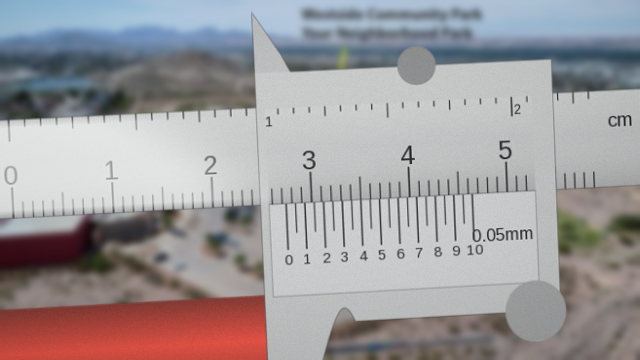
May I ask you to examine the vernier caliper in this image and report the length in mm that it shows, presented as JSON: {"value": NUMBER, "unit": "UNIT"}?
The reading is {"value": 27.4, "unit": "mm"}
